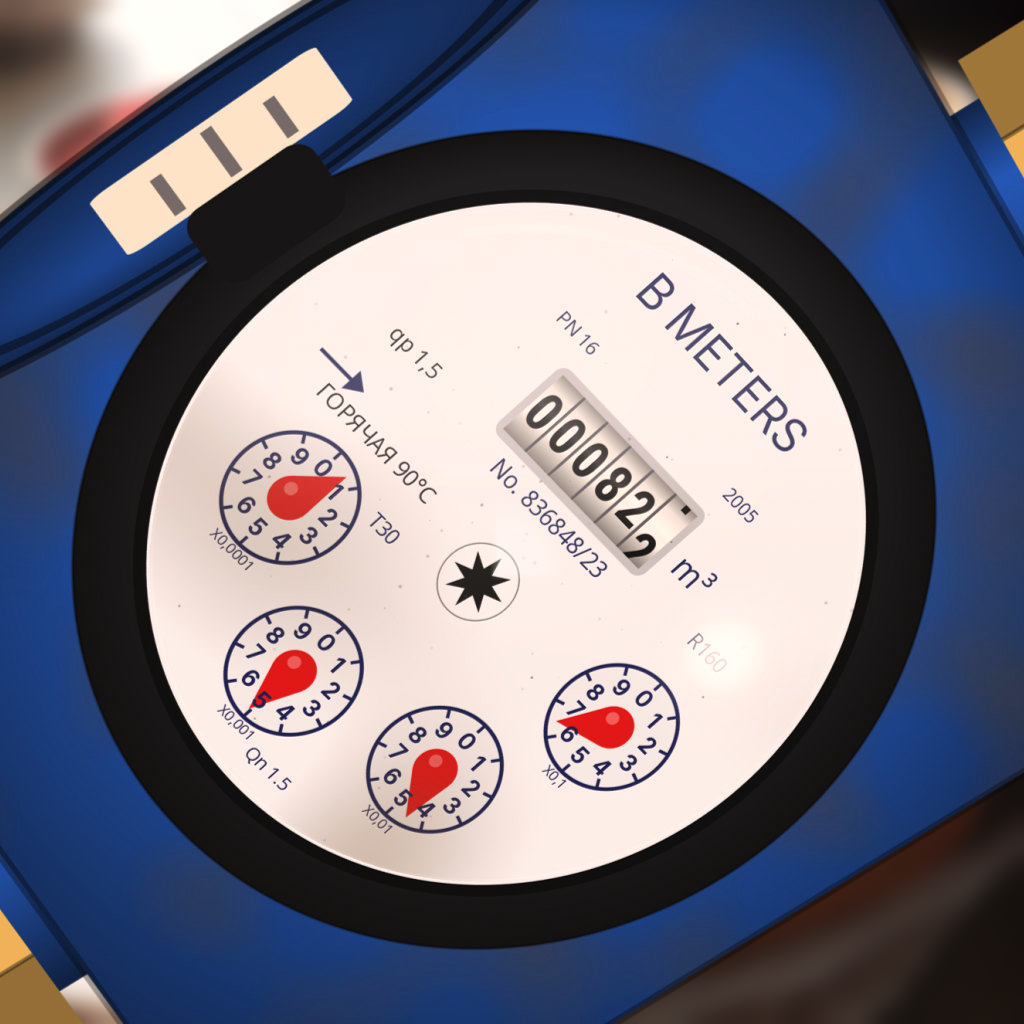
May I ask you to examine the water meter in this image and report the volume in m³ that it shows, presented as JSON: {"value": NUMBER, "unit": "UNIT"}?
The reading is {"value": 821.6450, "unit": "m³"}
